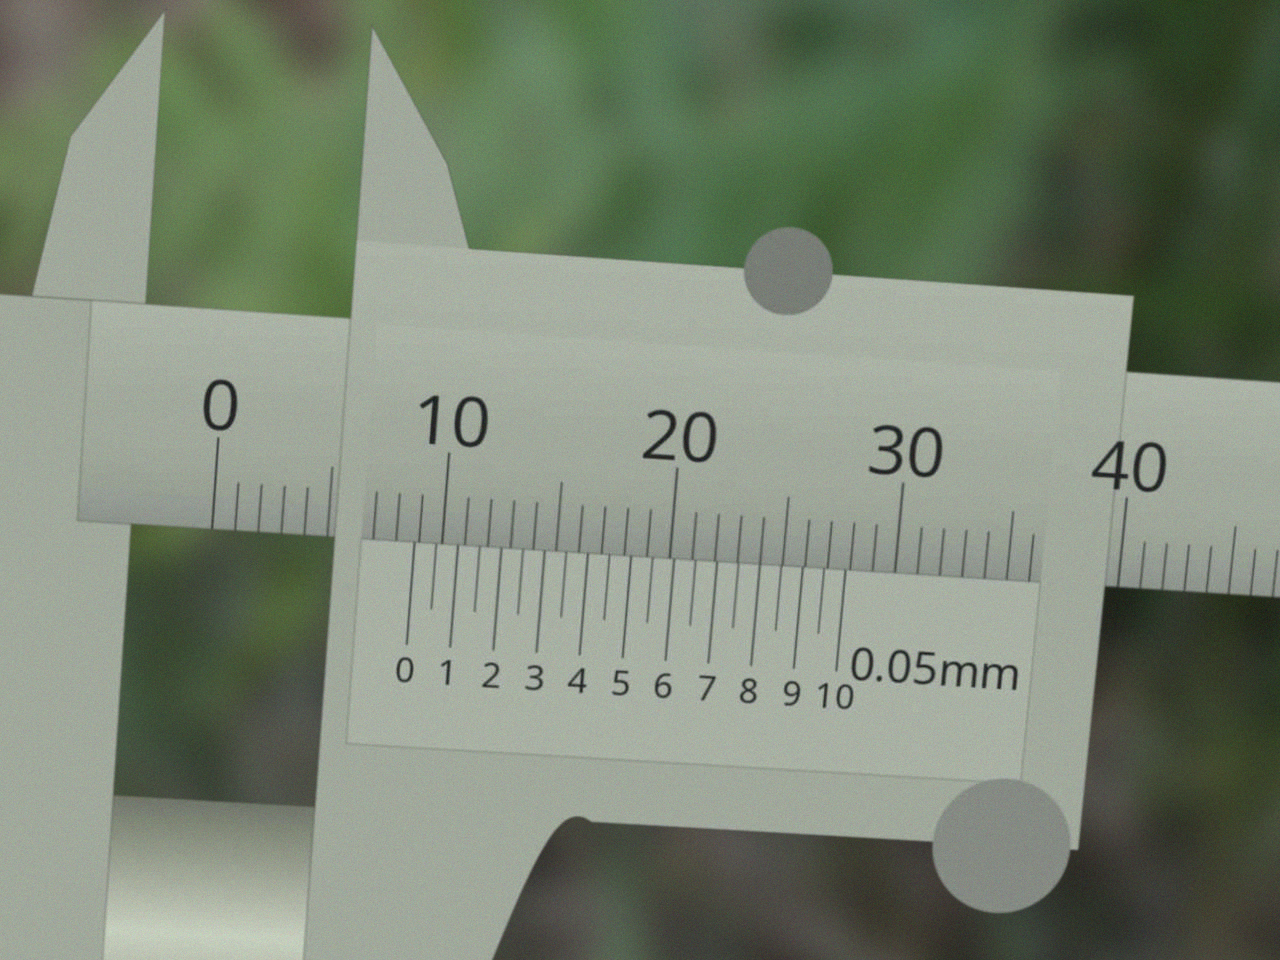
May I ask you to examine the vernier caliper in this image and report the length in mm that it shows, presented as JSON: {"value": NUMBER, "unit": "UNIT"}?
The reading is {"value": 8.8, "unit": "mm"}
